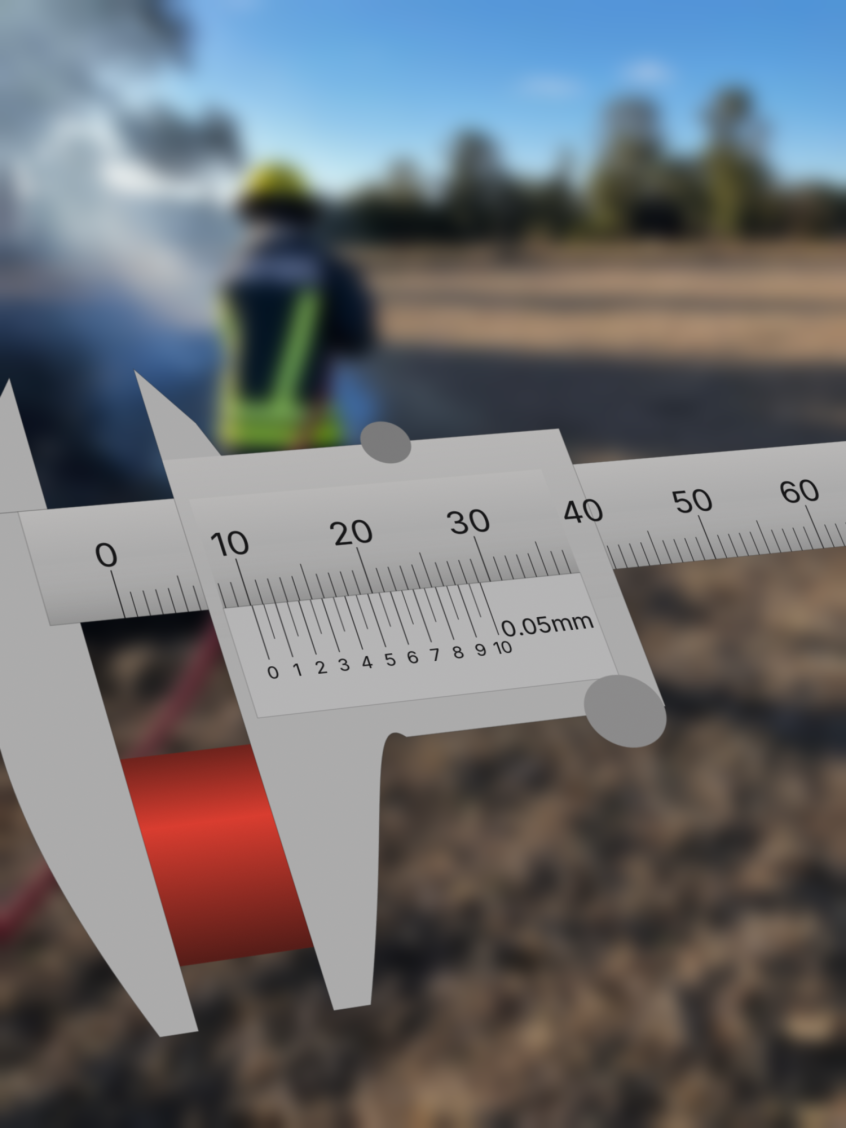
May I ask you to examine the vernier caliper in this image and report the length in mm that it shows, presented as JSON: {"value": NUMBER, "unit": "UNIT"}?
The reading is {"value": 10.1, "unit": "mm"}
